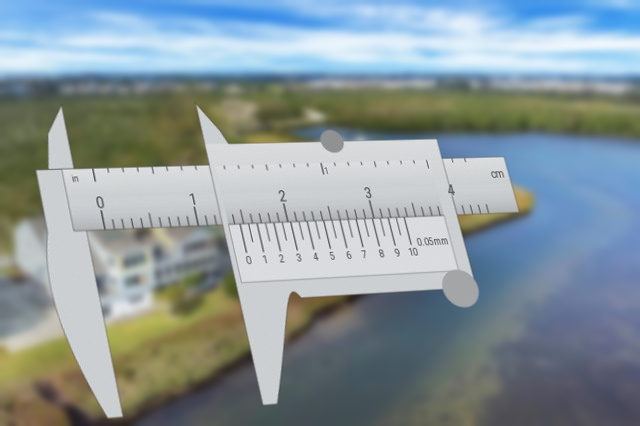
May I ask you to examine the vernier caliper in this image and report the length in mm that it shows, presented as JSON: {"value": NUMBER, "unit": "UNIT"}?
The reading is {"value": 14.6, "unit": "mm"}
